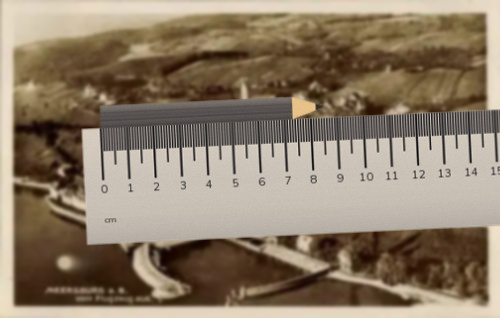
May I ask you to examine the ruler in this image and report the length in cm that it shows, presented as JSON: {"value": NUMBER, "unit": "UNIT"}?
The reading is {"value": 8.5, "unit": "cm"}
